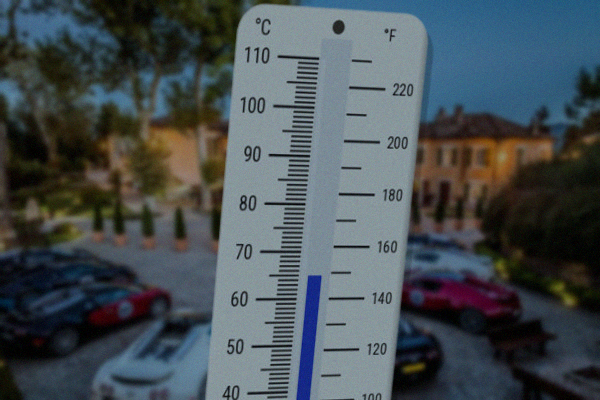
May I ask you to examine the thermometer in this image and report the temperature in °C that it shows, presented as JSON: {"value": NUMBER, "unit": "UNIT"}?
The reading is {"value": 65, "unit": "°C"}
